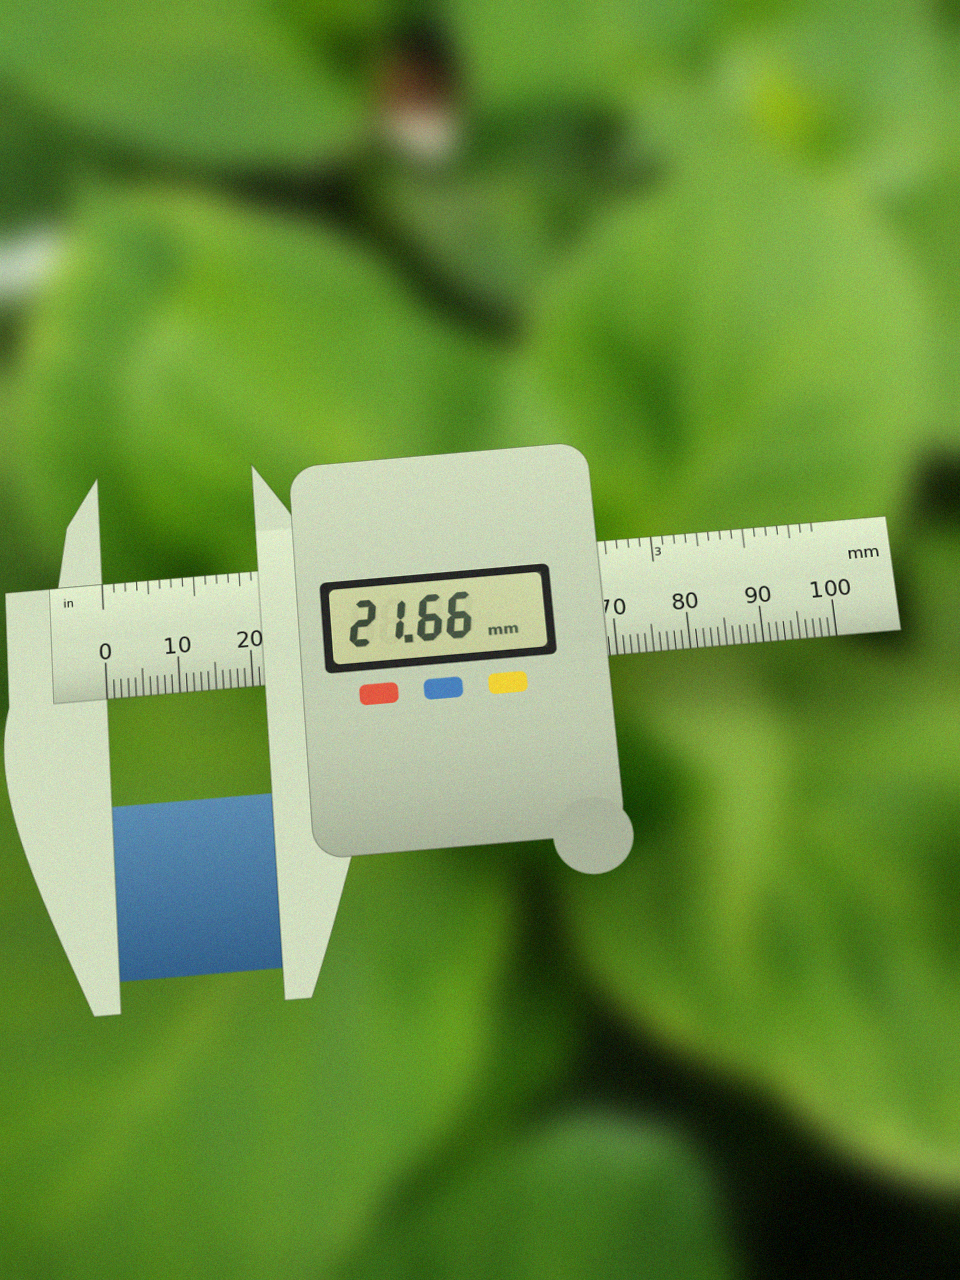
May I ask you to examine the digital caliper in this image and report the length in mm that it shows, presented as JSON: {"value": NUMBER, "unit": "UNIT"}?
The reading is {"value": 21.66, "unit": "mm"}
